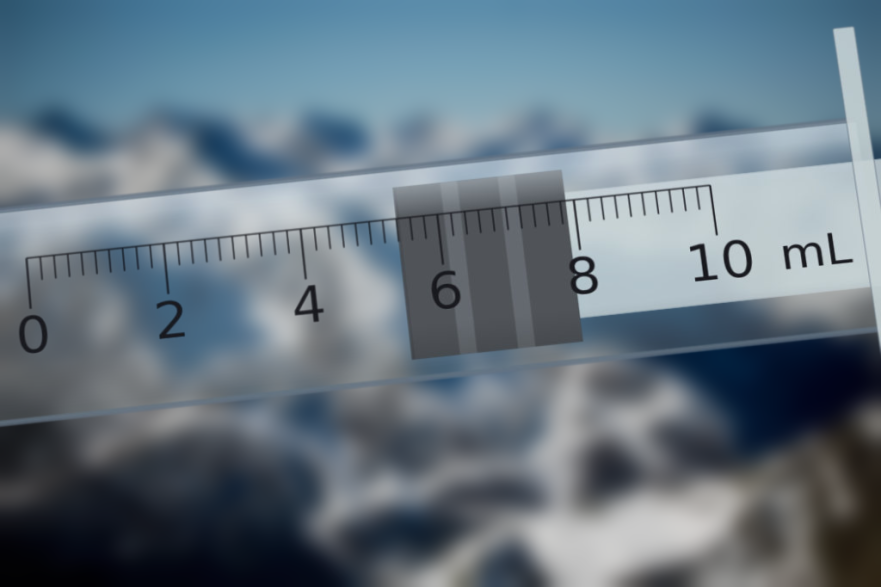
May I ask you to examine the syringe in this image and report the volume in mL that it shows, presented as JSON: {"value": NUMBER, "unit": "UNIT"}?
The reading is {"value": 5.4, "unit": "mL"}
